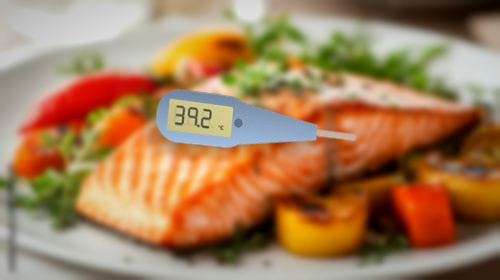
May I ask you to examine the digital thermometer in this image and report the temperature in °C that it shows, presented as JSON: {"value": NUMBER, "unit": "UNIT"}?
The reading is {"value": 39.2, "unit": "°C"}
